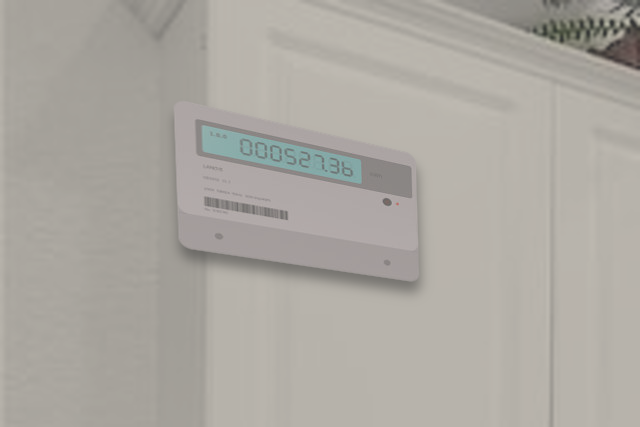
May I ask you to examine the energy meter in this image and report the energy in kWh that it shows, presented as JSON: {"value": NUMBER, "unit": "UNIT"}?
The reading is {"value": 527.36, "unit": "kWh"}
